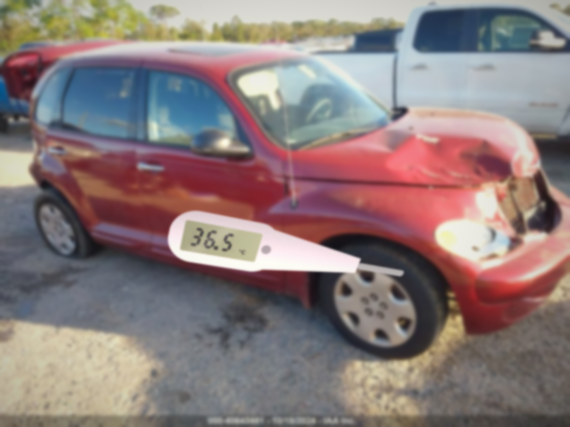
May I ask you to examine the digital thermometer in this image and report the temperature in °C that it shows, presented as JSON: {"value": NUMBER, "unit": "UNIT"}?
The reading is {"value": 36.5, "unit": "°C"}
